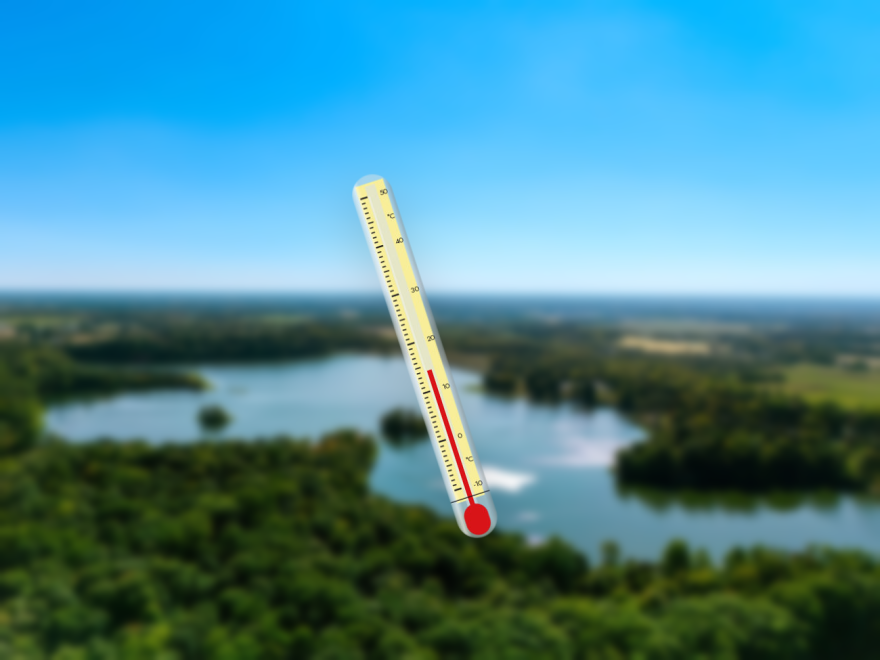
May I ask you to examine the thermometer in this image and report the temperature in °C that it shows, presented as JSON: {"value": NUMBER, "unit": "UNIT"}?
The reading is {"value": 14, "unit": "°C"}
